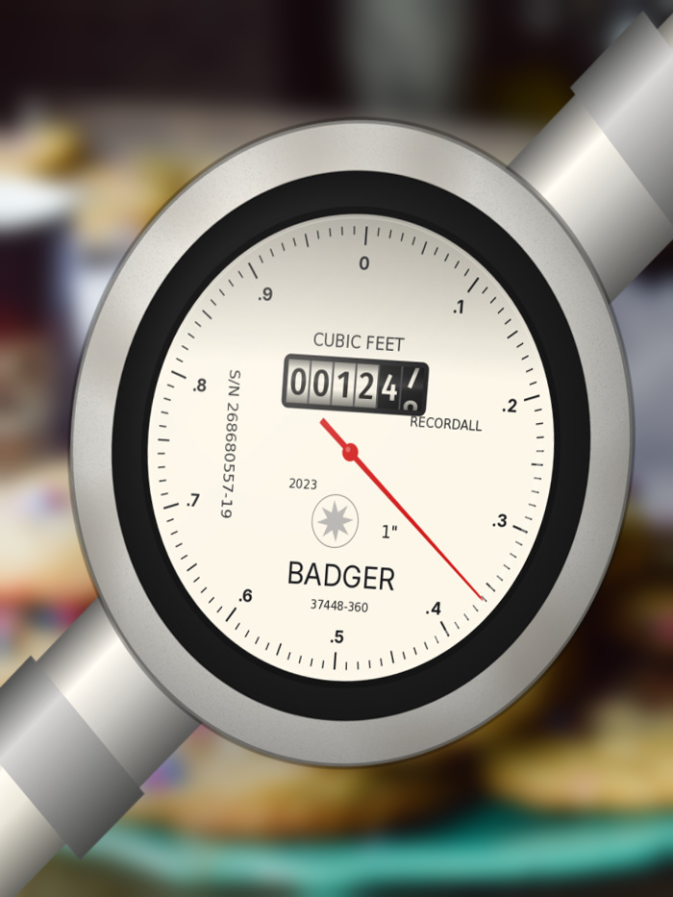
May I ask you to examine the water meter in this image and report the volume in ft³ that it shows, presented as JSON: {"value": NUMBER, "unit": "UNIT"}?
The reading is {"value": 1247.36, "unit": "ft³"}
